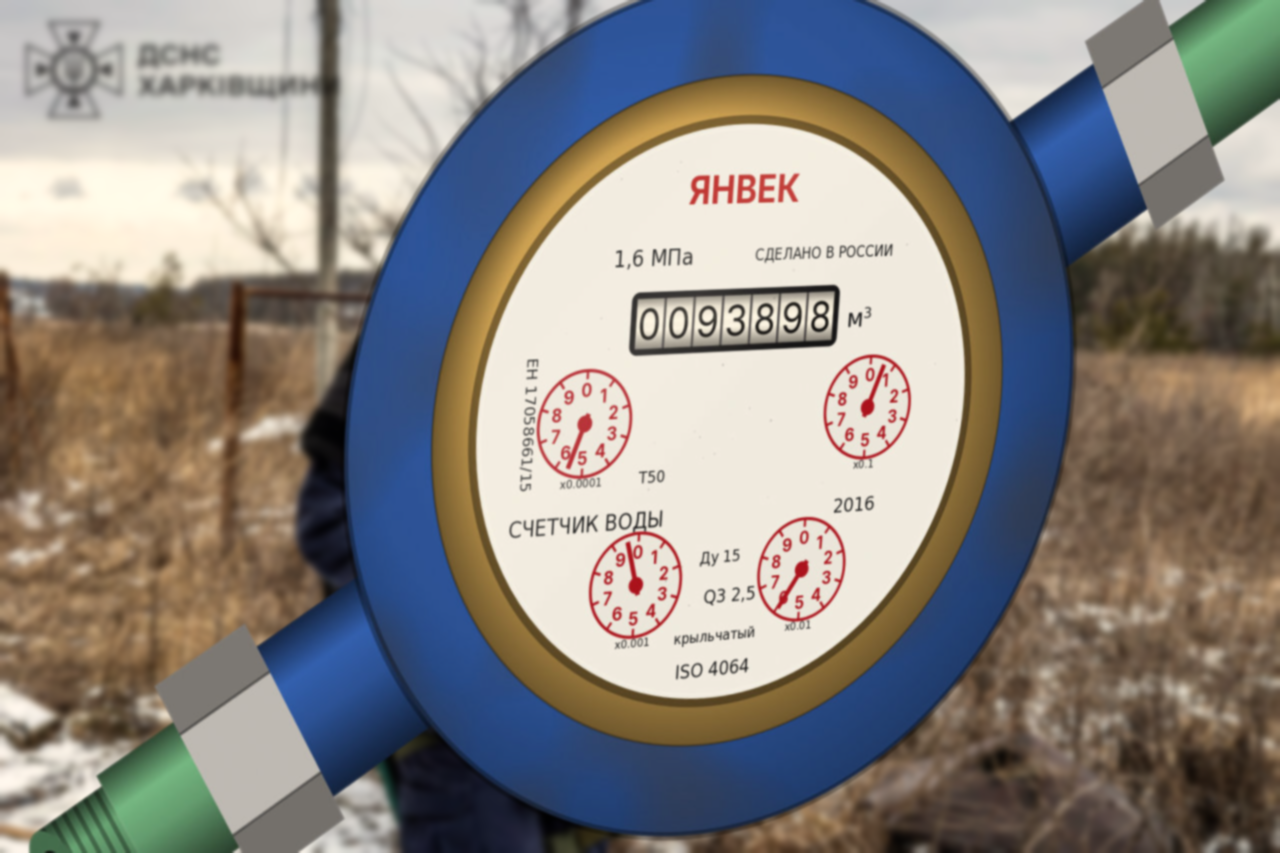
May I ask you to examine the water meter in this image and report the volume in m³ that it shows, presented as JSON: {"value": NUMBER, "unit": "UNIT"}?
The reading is {"value": 93898.0595, "unit": "m³"}
